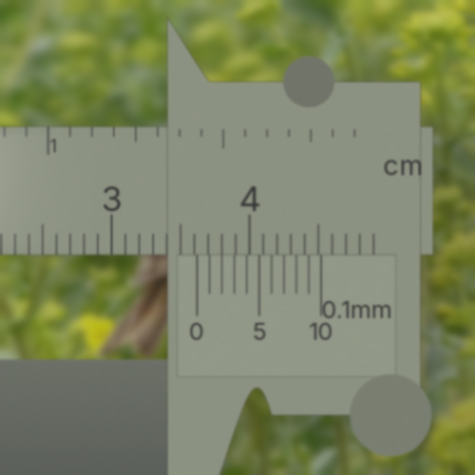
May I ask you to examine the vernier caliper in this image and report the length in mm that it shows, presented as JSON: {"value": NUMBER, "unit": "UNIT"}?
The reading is {"value": 36.2, "unit": "mm"}
